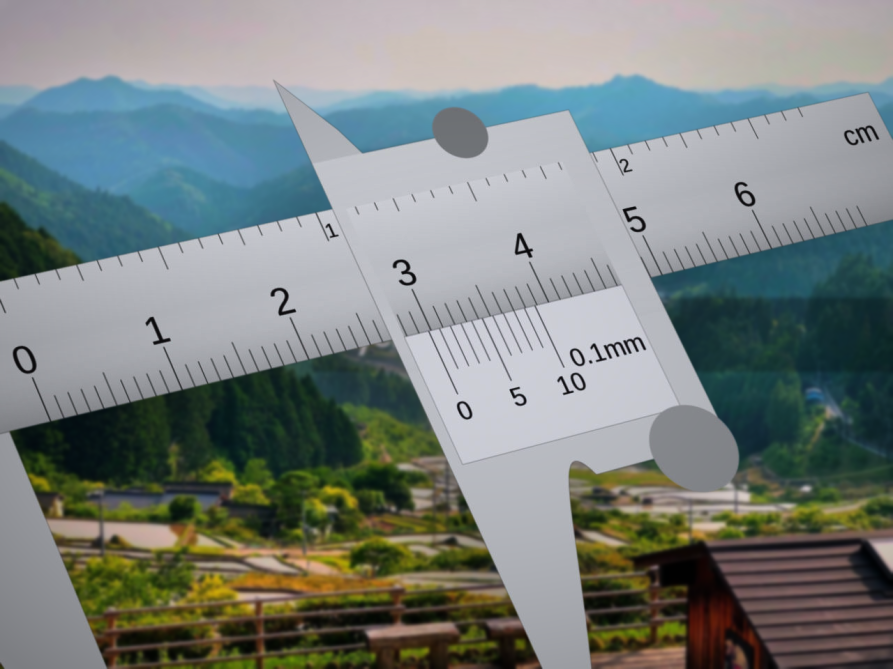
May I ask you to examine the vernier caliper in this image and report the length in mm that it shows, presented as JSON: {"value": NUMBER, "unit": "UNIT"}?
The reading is {"value": 29.8, "unit": "mm"}
